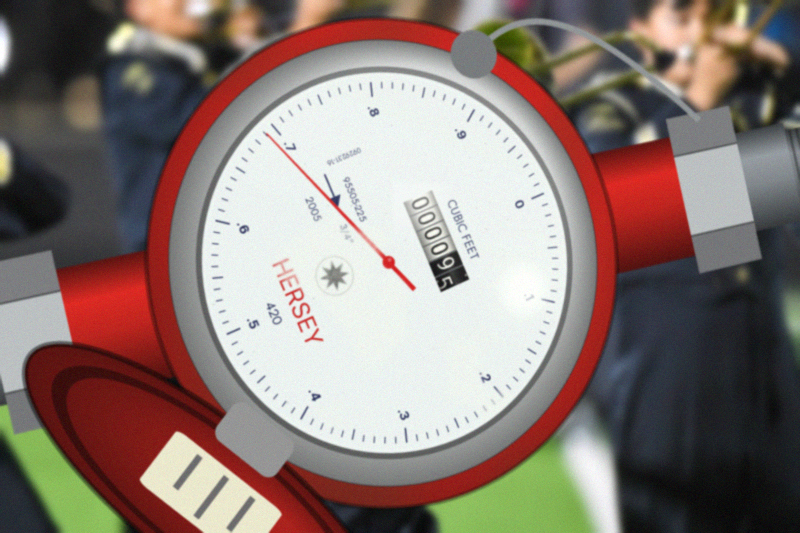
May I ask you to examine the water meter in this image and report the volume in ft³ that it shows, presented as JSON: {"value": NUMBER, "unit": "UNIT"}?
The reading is {"value": 94.69, "unit": "ft³"}
